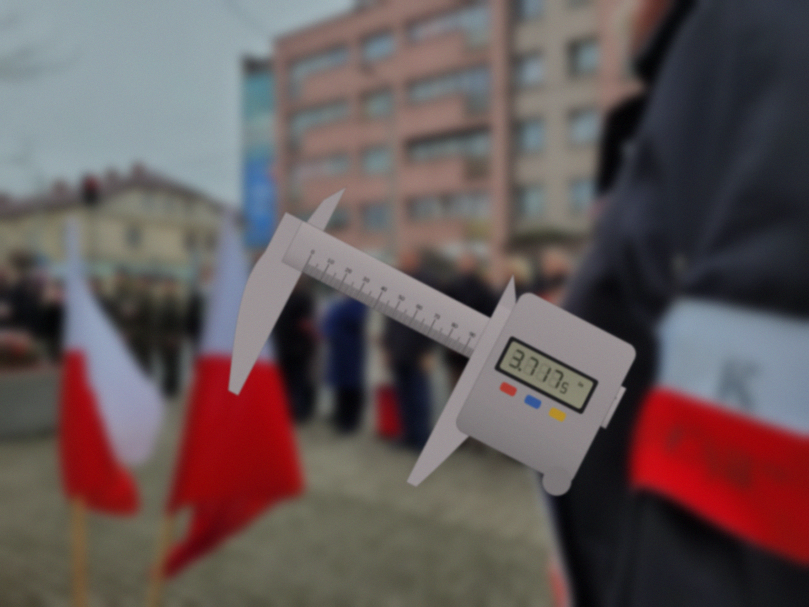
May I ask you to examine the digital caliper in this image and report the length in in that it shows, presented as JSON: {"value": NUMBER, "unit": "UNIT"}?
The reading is {"value": 3.7175, "unit": "in"}
